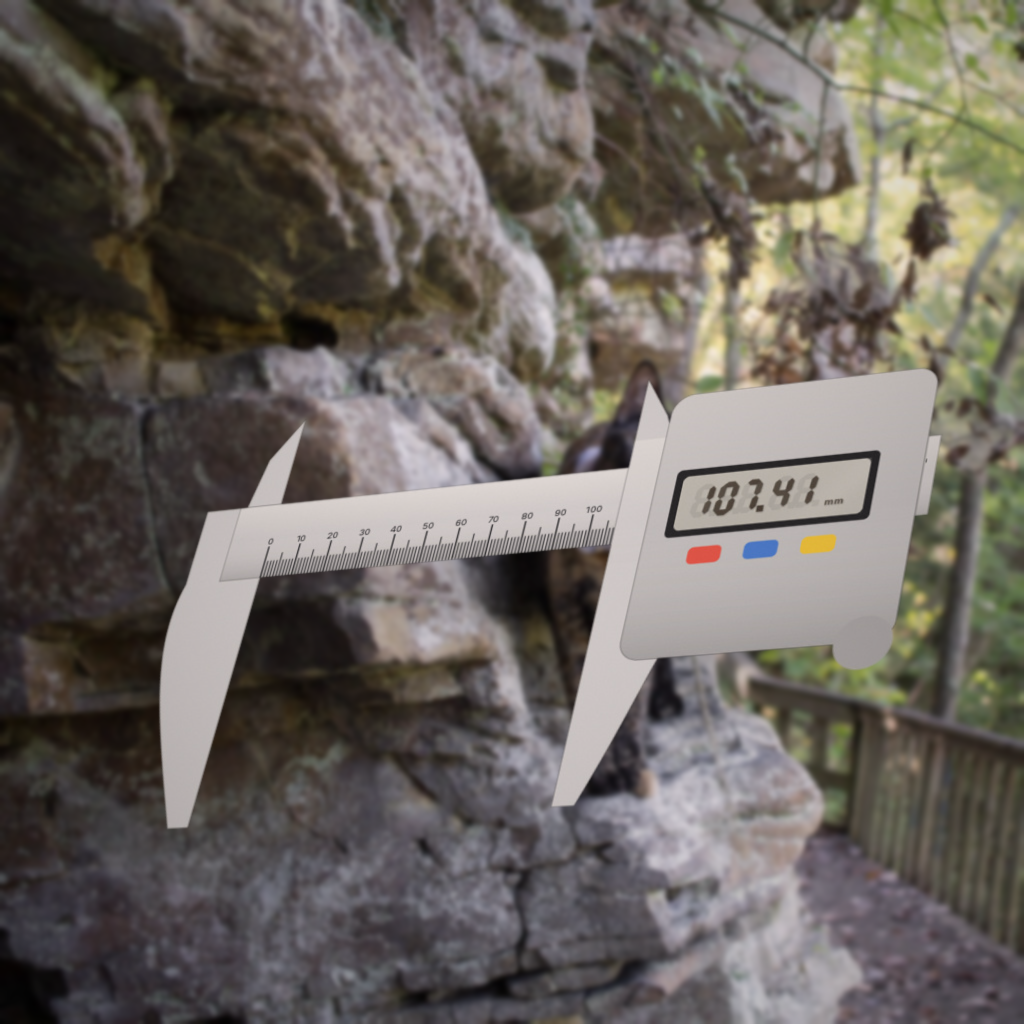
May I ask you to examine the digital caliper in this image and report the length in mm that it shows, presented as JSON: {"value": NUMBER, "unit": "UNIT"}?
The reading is {"value": 107.41, "unit": "mm"}
